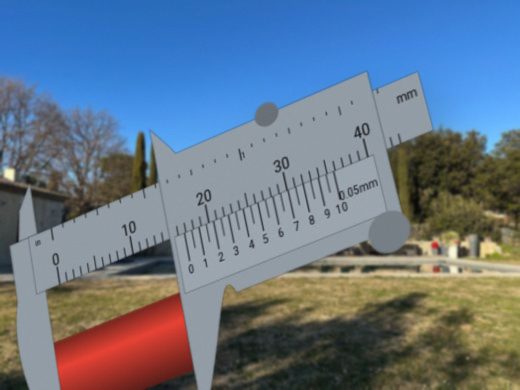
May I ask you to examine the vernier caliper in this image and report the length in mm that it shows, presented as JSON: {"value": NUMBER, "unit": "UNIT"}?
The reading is {"value": 16.8, "unit": "mm"}
